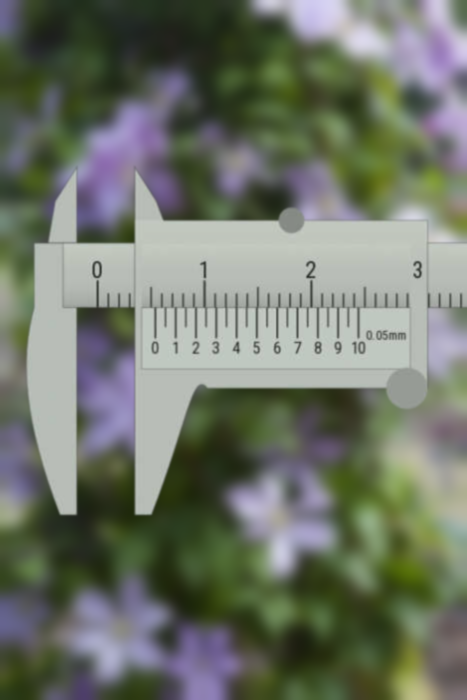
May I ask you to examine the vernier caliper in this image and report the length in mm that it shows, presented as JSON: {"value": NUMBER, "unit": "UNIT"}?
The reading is {"value": 5.4, "unit": "mm"}
